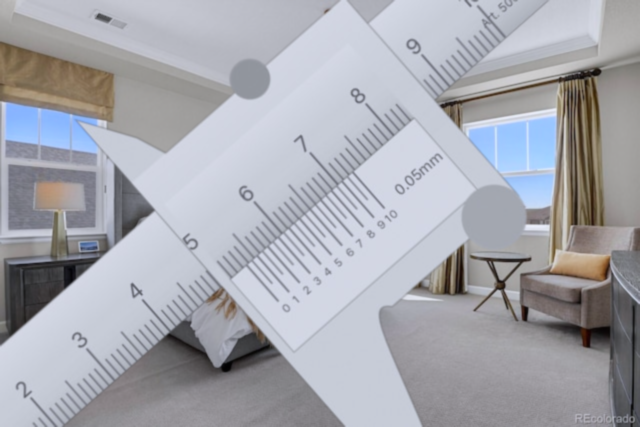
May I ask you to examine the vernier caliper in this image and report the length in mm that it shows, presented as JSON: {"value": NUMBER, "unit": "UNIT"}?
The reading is {"value": 53.6, "unit": "mm"}
